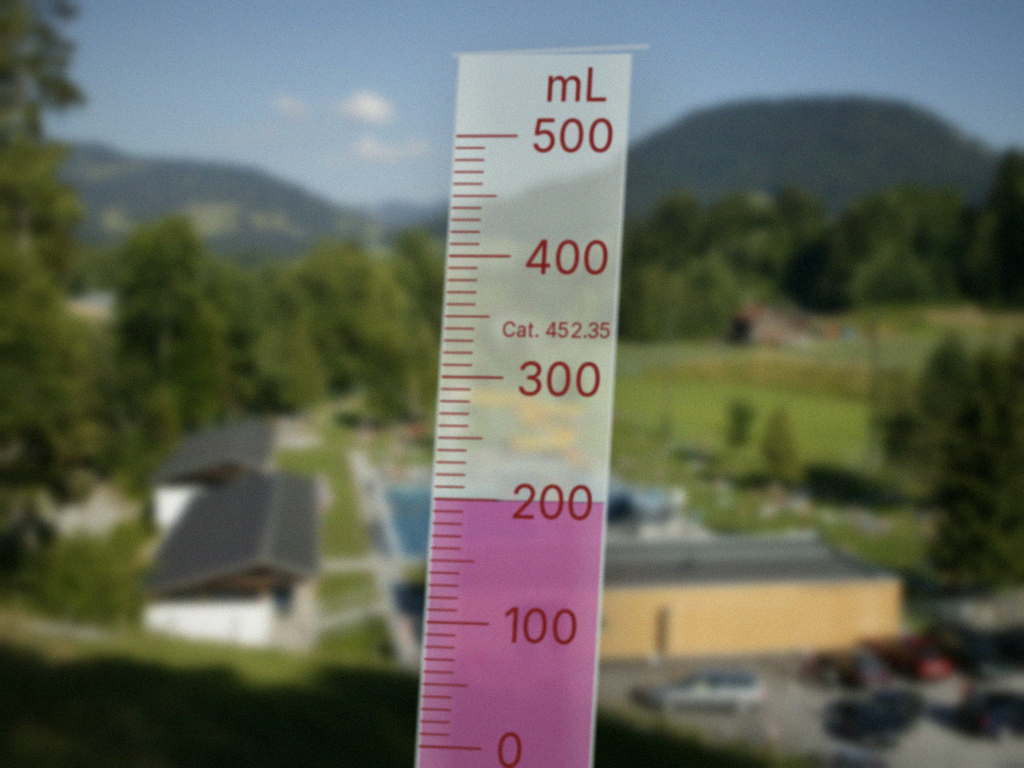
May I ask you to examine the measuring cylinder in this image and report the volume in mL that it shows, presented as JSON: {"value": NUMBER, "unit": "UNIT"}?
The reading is {"value": 200, "unit": "mL"}
